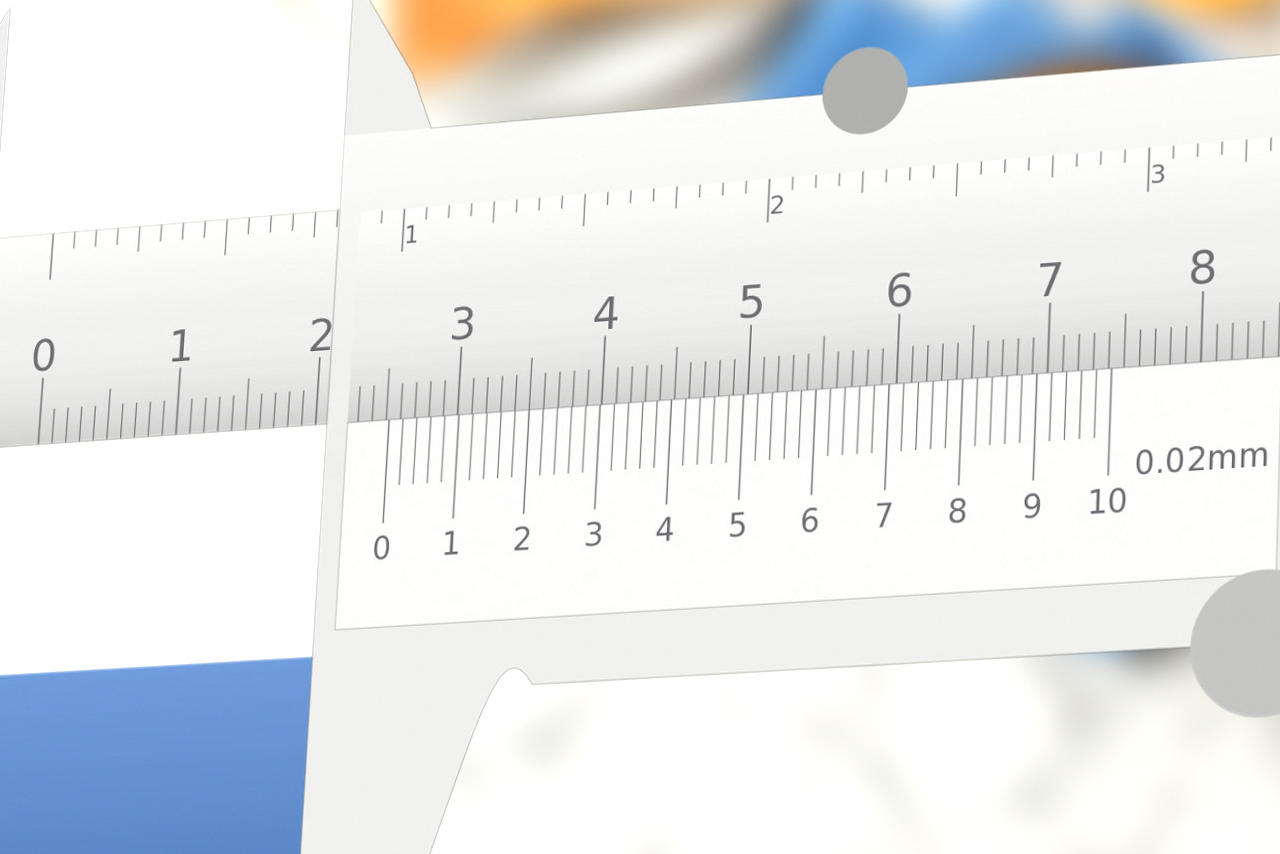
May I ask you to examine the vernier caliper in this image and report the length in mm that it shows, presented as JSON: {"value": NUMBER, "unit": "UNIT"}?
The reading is {"value": 25.2, "unit": "mm"}
